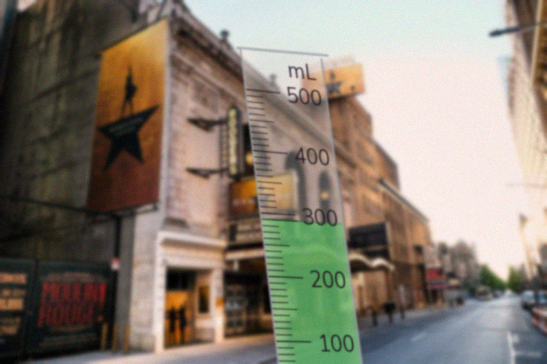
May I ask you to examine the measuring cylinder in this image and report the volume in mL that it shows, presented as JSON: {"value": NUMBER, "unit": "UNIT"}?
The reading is {"value": 290, "unit": "mL"}
